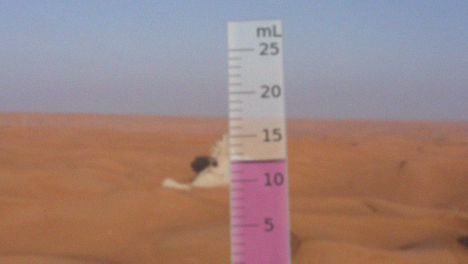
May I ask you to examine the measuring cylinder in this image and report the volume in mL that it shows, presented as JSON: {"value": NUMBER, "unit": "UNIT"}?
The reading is {"value": 12, "unit": "mL"}
